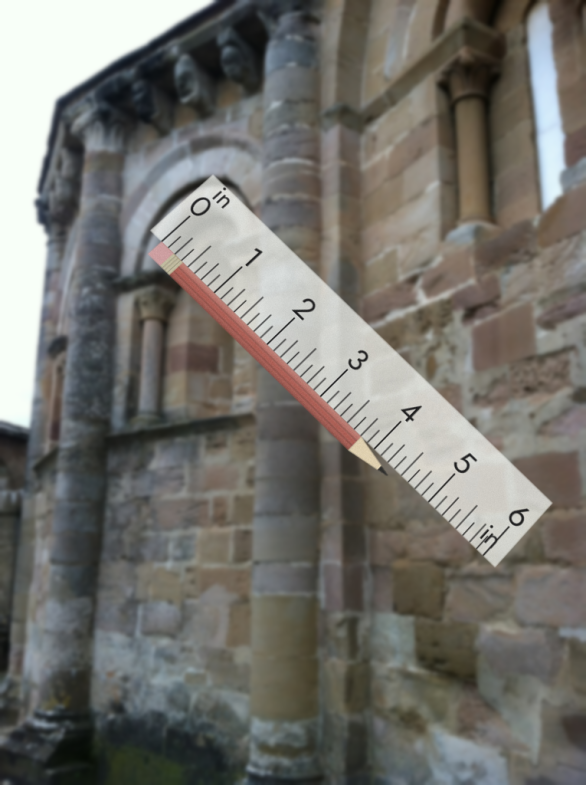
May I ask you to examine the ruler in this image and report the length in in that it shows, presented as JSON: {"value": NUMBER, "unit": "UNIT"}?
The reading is {"value": 4.375, "unit": "in"}
